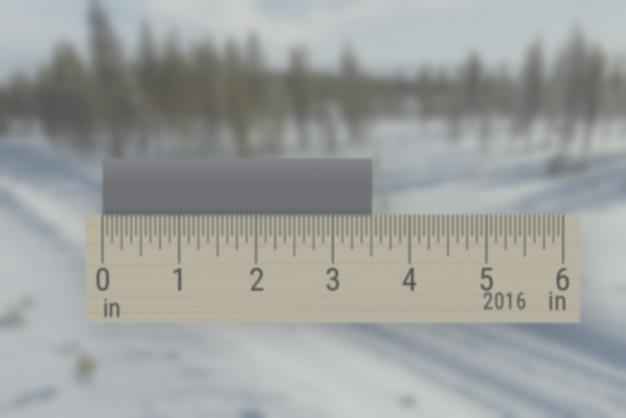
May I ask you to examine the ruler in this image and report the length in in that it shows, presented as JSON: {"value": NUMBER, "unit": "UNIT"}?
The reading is {"value": 3.5, "unit": "in"}
